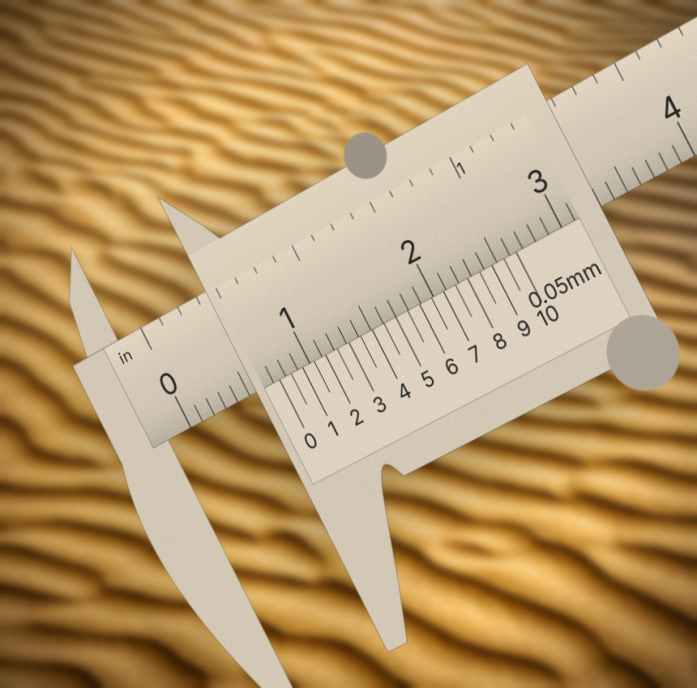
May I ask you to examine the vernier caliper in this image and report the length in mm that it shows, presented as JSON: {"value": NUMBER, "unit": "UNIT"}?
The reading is {"value": 7.5, "unit": "mm"}
